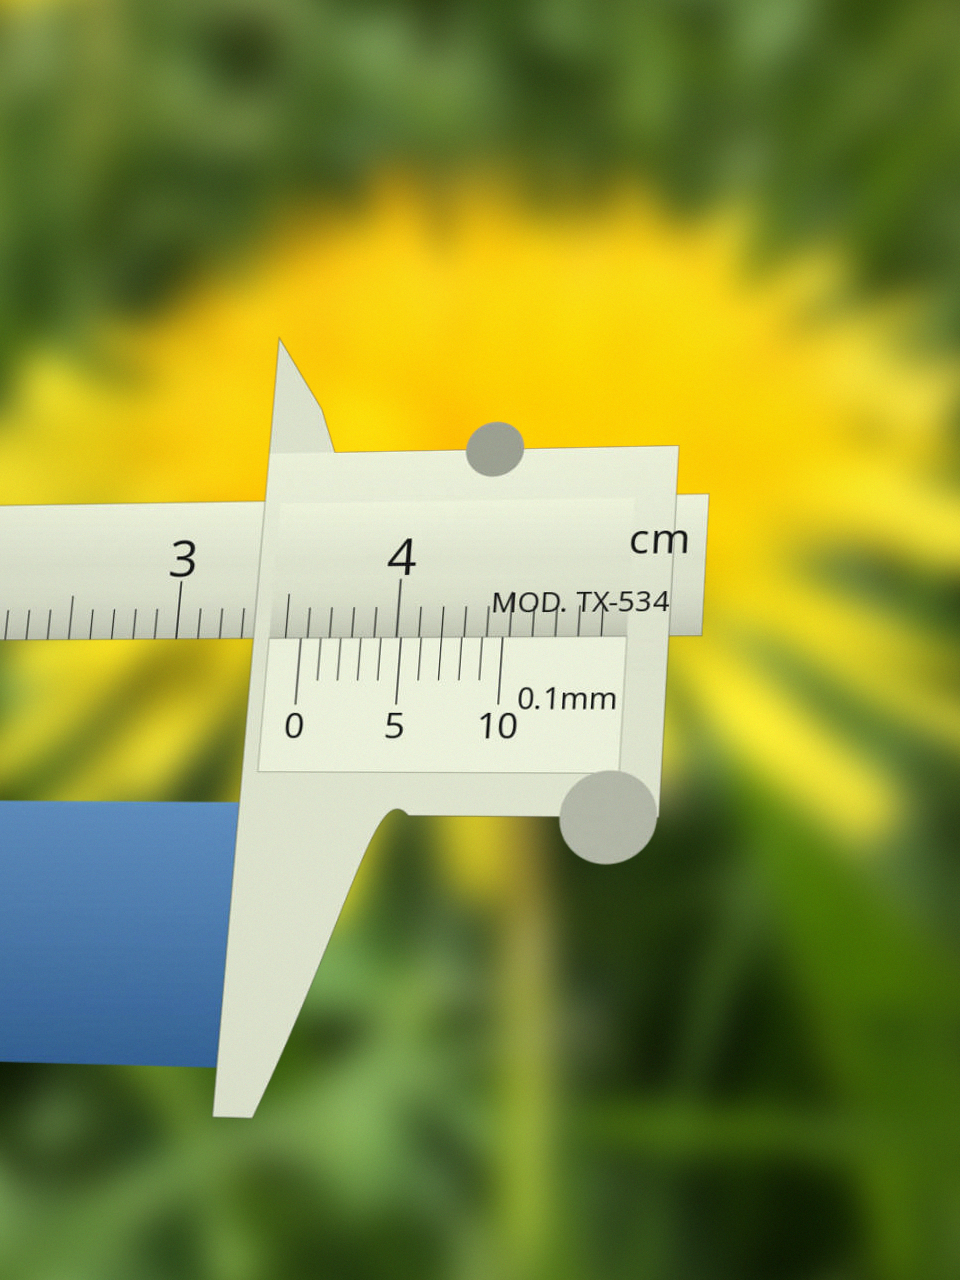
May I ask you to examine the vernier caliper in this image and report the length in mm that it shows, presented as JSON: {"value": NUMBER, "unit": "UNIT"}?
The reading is {"value": 35.7, "unit": "mm"}
